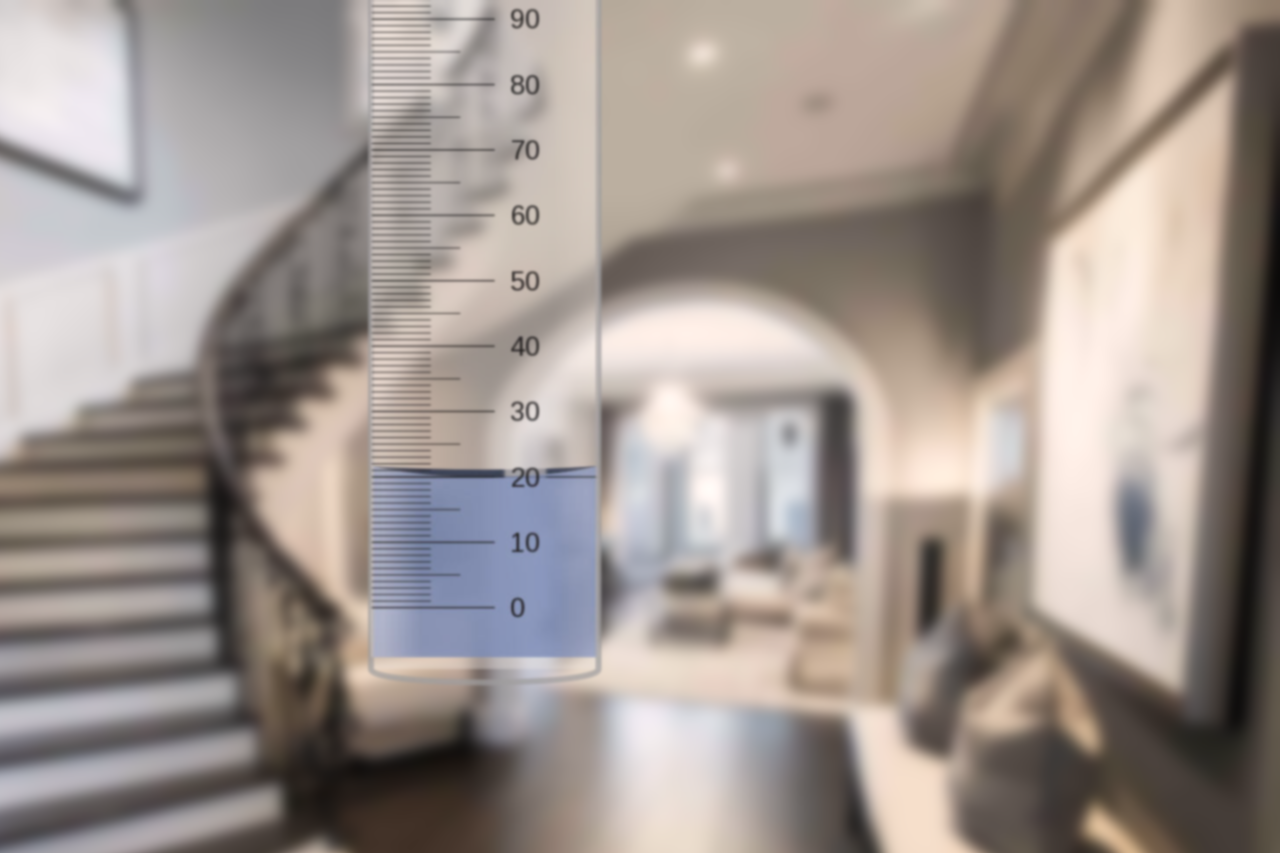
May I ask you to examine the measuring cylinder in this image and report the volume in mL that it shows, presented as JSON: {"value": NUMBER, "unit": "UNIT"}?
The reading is {"value": 20, "unit": "mL"}
